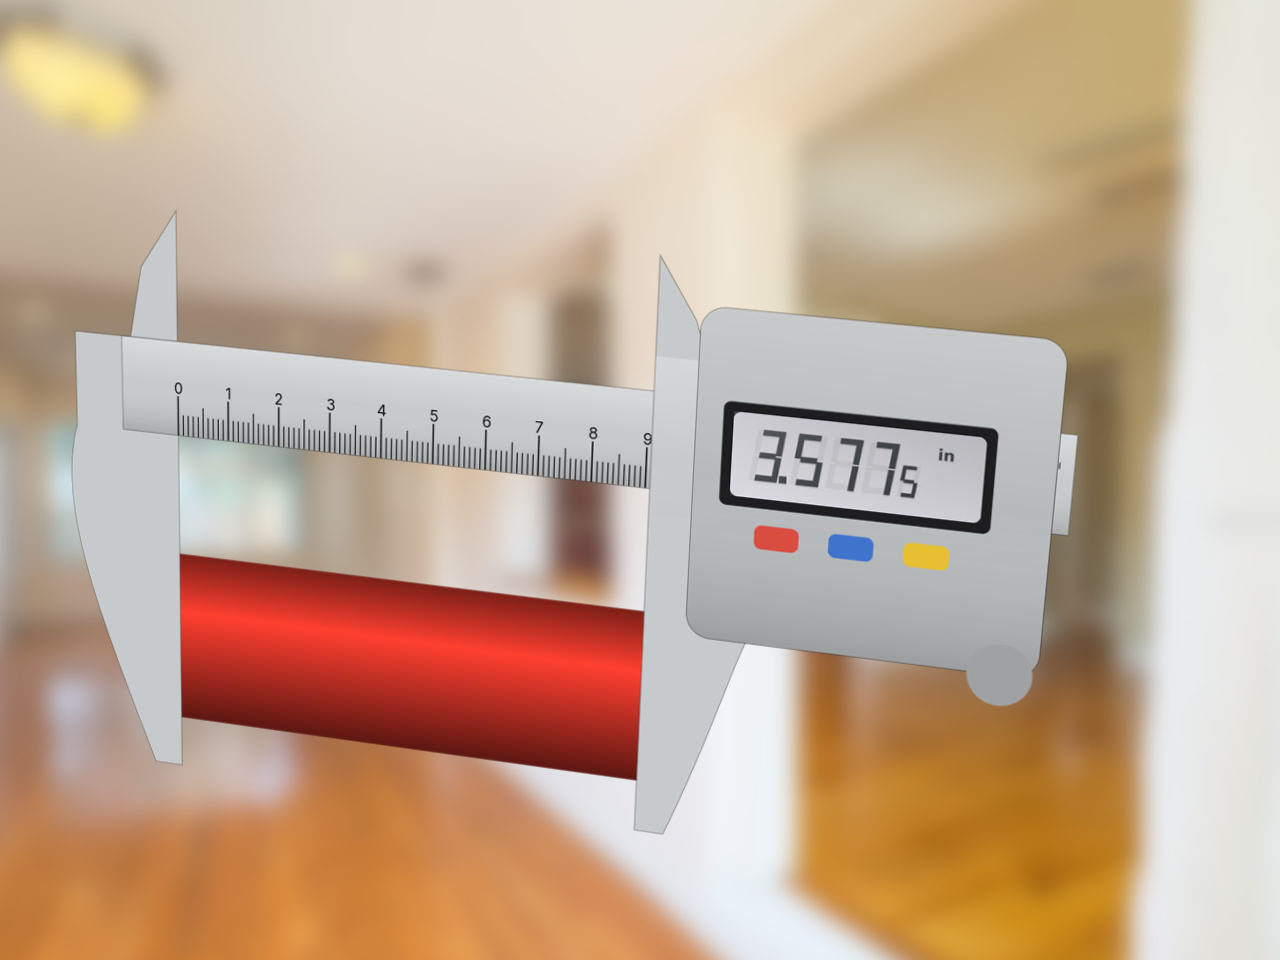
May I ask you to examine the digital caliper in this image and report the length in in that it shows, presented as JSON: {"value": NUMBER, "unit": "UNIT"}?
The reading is {"value": 3.5775, "unit": "in"}
